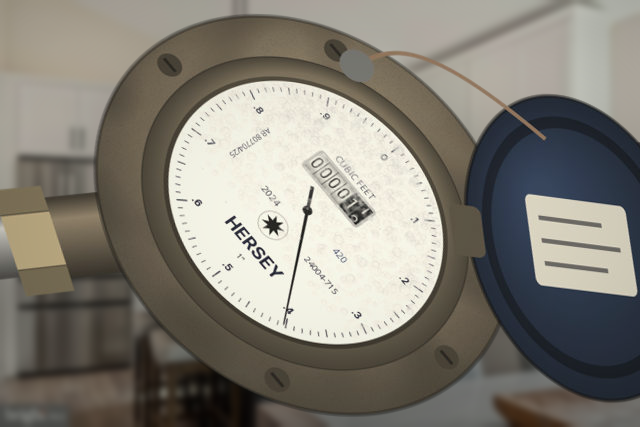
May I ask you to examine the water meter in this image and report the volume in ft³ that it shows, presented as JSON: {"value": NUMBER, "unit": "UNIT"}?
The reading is {"value": 11.40, "unit": "ft³"}
